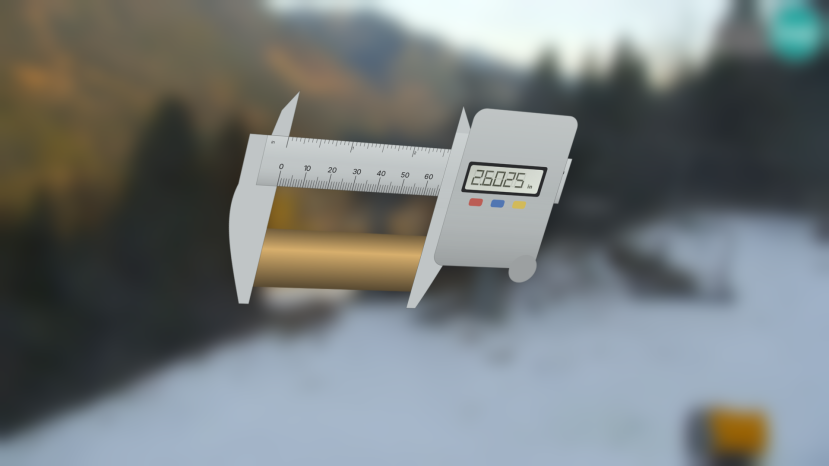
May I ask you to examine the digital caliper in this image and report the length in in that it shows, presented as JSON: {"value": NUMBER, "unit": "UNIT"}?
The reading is {"value": 2.6025, "unit": "in"}
